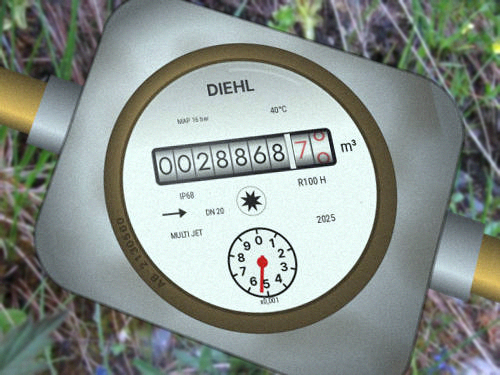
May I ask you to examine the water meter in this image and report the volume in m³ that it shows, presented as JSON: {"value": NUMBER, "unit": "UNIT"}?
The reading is {"value": 28868.785, "unit": "m³"}
